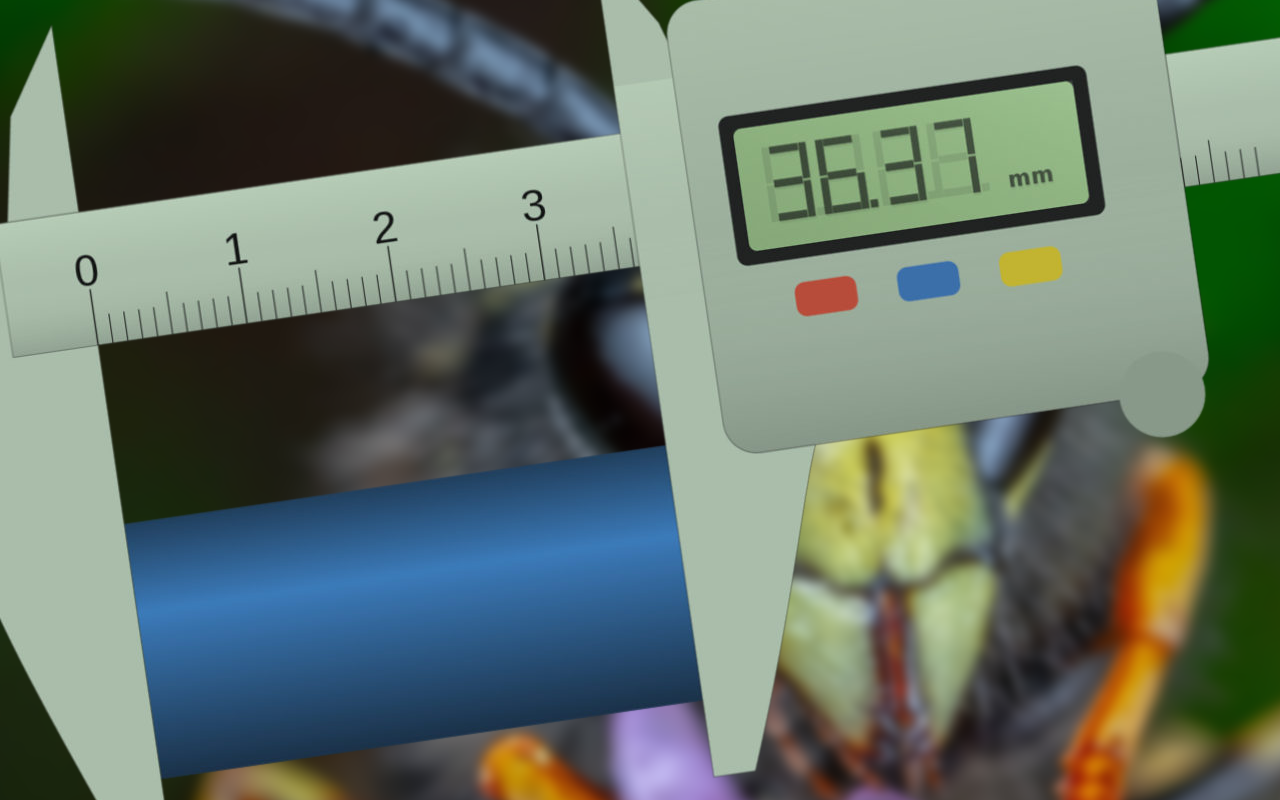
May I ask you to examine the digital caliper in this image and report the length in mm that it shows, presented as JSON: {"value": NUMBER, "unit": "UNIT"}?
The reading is {"value": 36.37, "unit": "mm"}
